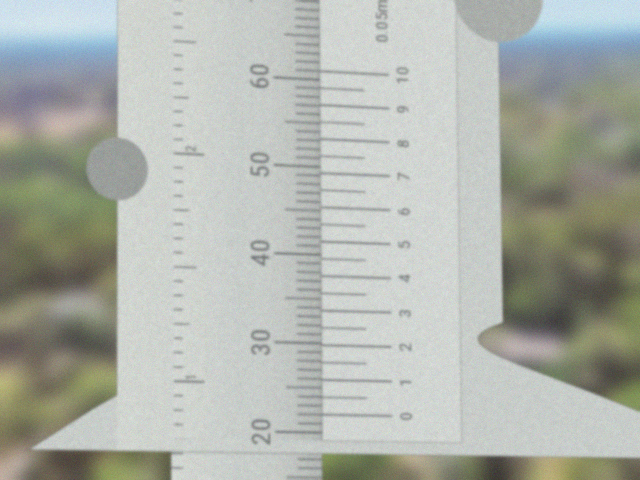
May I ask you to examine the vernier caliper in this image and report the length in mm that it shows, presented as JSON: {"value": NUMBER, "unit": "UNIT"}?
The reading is {"value": 22.0, "unit": "mm"}
